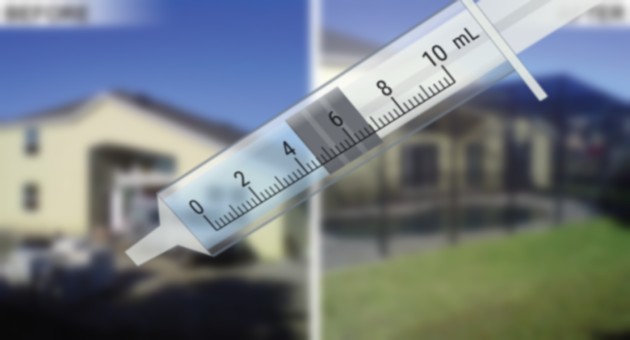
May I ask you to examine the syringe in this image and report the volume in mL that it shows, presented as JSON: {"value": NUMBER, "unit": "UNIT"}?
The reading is {"value": 4.6, "unit": "mL"}
